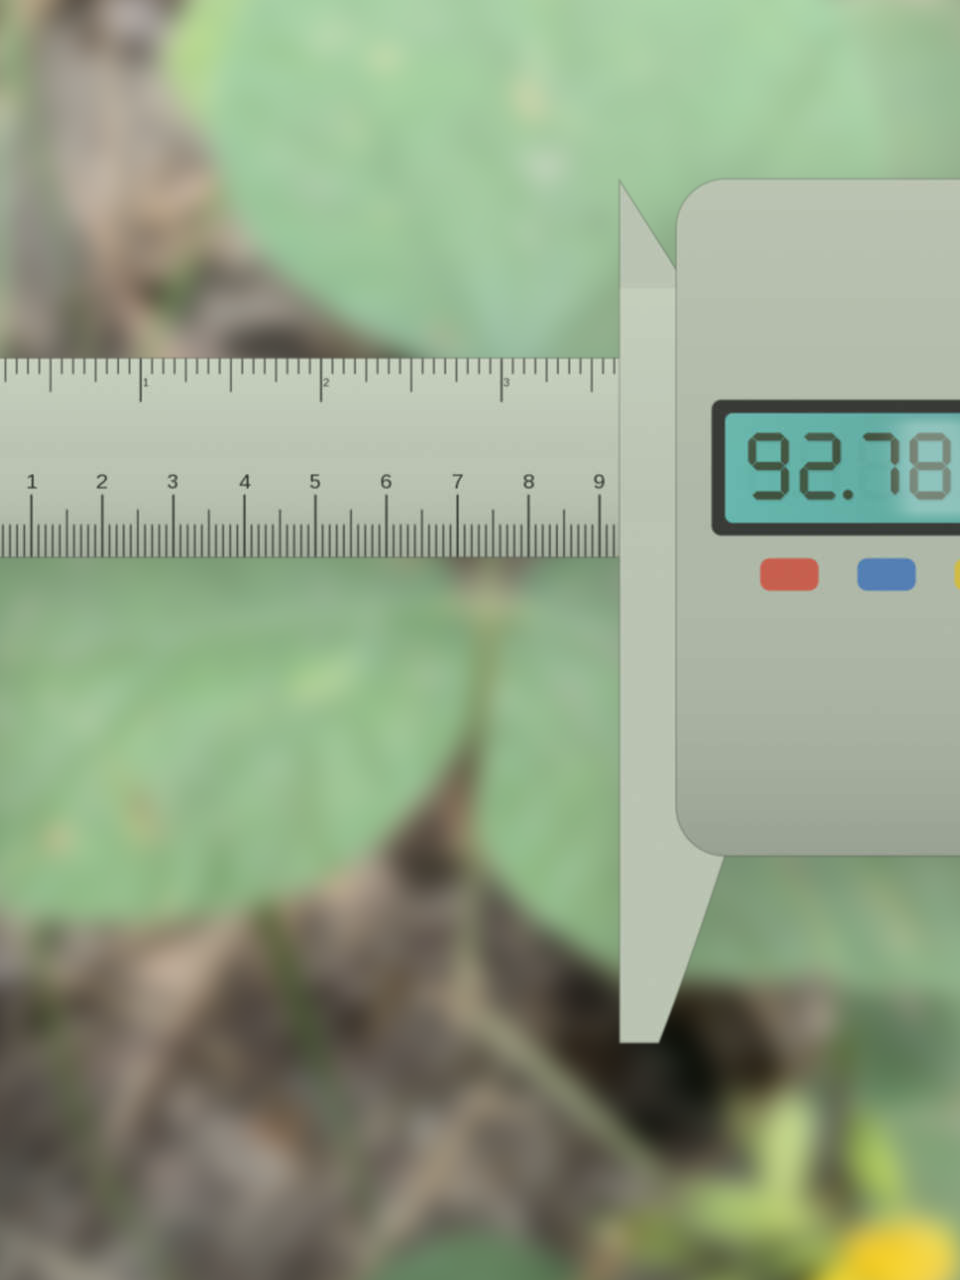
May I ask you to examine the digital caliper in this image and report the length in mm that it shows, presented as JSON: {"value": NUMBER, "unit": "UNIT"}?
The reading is {"value": 92.78, "unit": "mm"}
